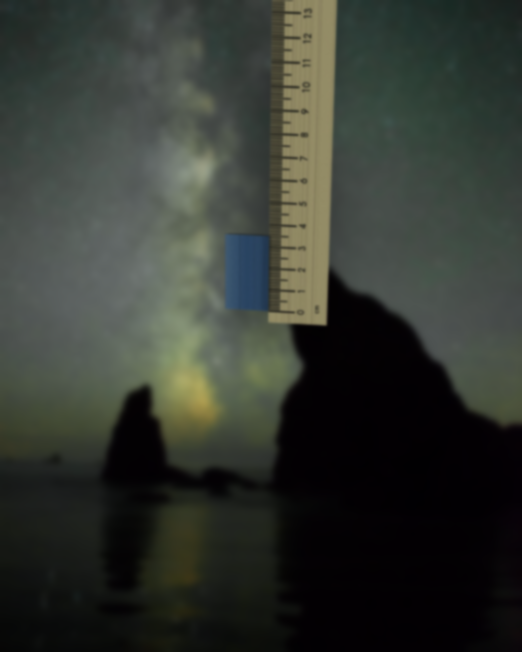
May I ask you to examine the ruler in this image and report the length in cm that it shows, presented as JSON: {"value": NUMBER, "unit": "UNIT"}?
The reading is {"value": 3.5, "unit": "cm"}
